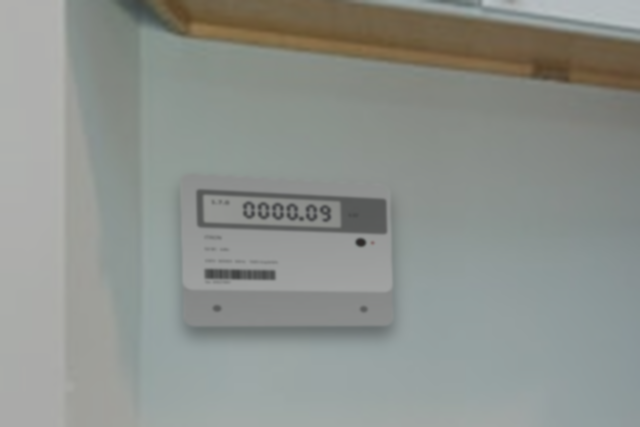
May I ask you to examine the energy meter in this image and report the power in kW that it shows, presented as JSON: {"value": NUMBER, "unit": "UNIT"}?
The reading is {"value": 0.09, "unit": "kW"}
